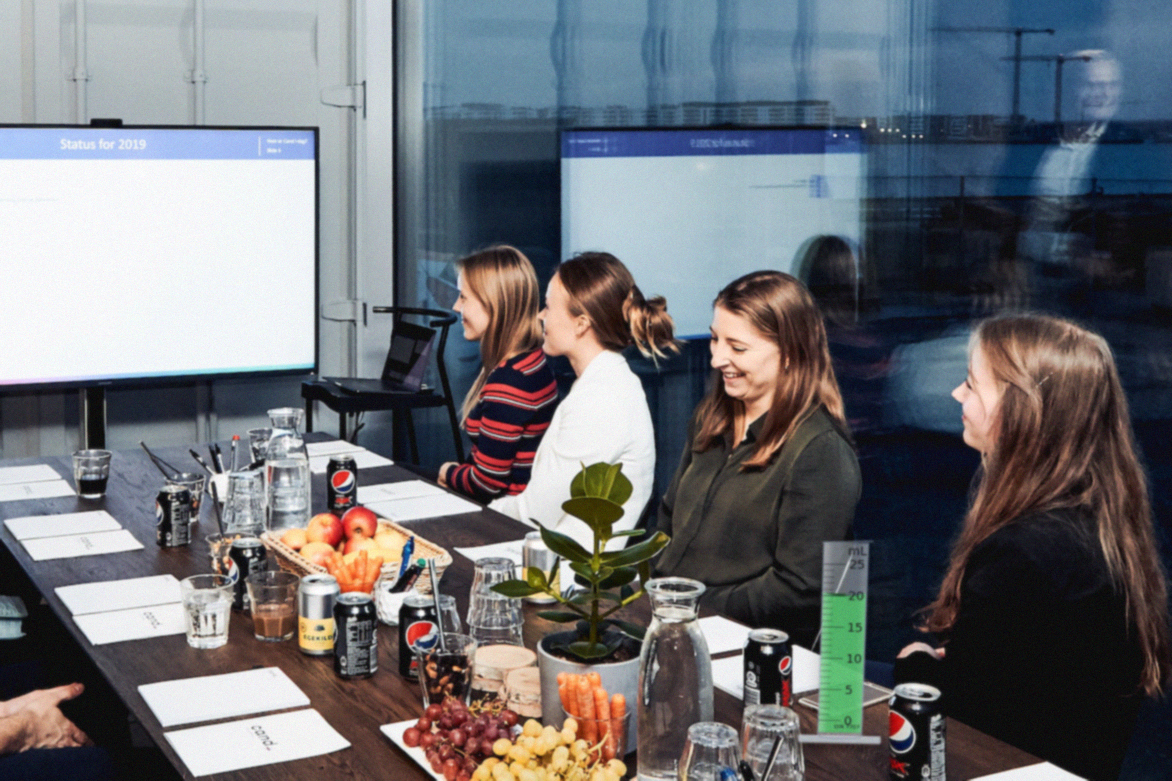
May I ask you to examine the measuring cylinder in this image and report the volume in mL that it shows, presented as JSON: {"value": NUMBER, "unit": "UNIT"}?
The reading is {"value": 20, "unit": "mL"}
